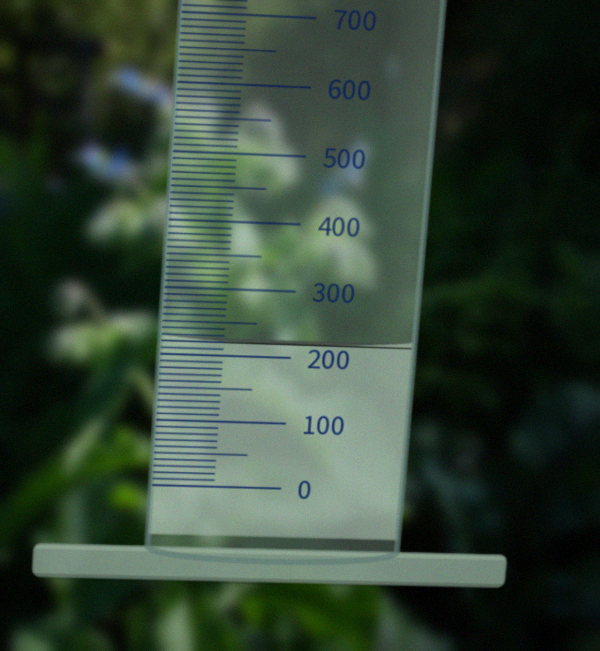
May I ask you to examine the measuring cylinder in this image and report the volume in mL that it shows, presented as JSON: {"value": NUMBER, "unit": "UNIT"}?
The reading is {"value": 220, "unit": "mL"}
